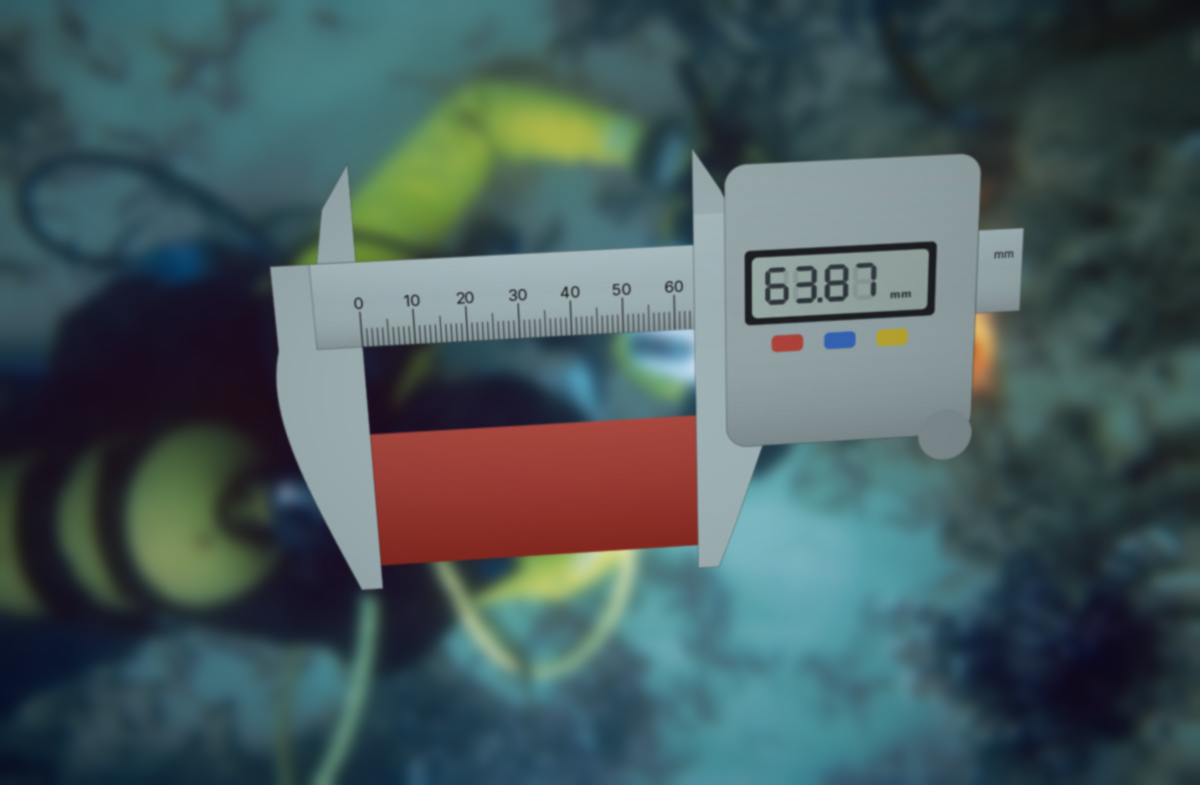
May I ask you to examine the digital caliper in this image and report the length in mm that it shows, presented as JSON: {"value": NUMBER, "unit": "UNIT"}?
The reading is {"value": 63.87, "unit": "mm"}
